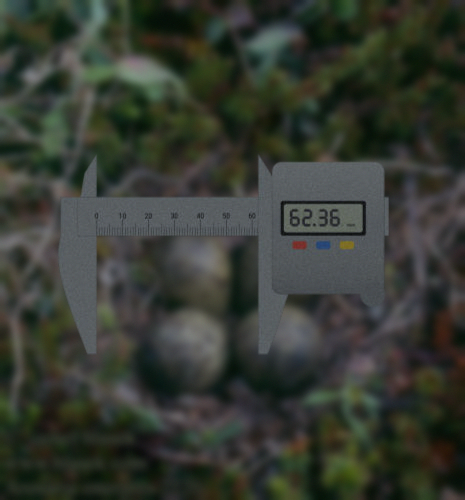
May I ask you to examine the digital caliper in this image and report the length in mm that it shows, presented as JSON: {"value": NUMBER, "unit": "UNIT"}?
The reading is {"value": 62.36, "unit": "mm"}
